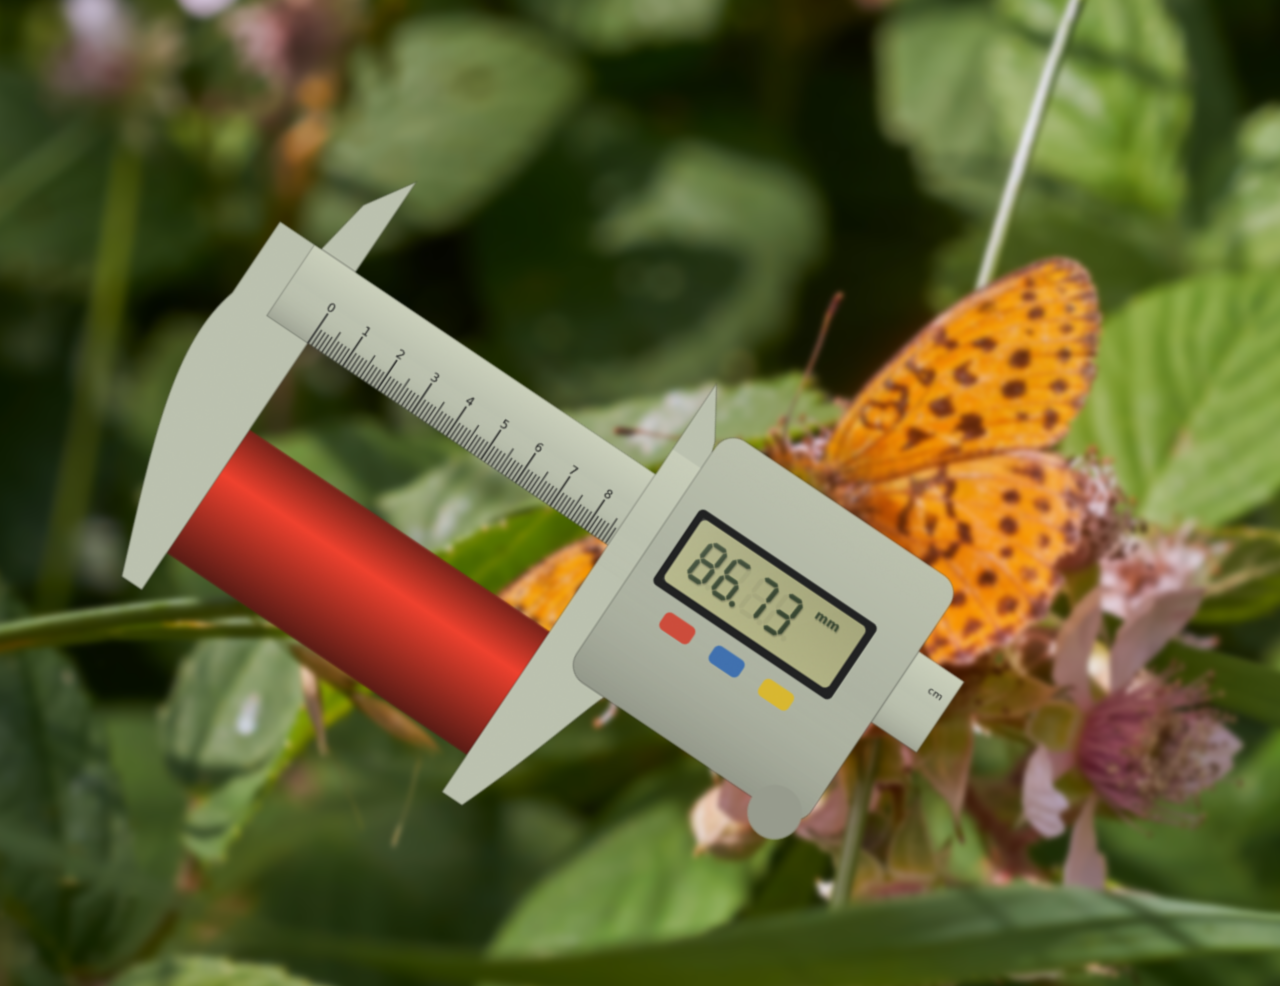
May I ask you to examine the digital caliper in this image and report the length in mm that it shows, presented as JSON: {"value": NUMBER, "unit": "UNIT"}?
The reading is {"value": 86.73, "unit": "mm"}
